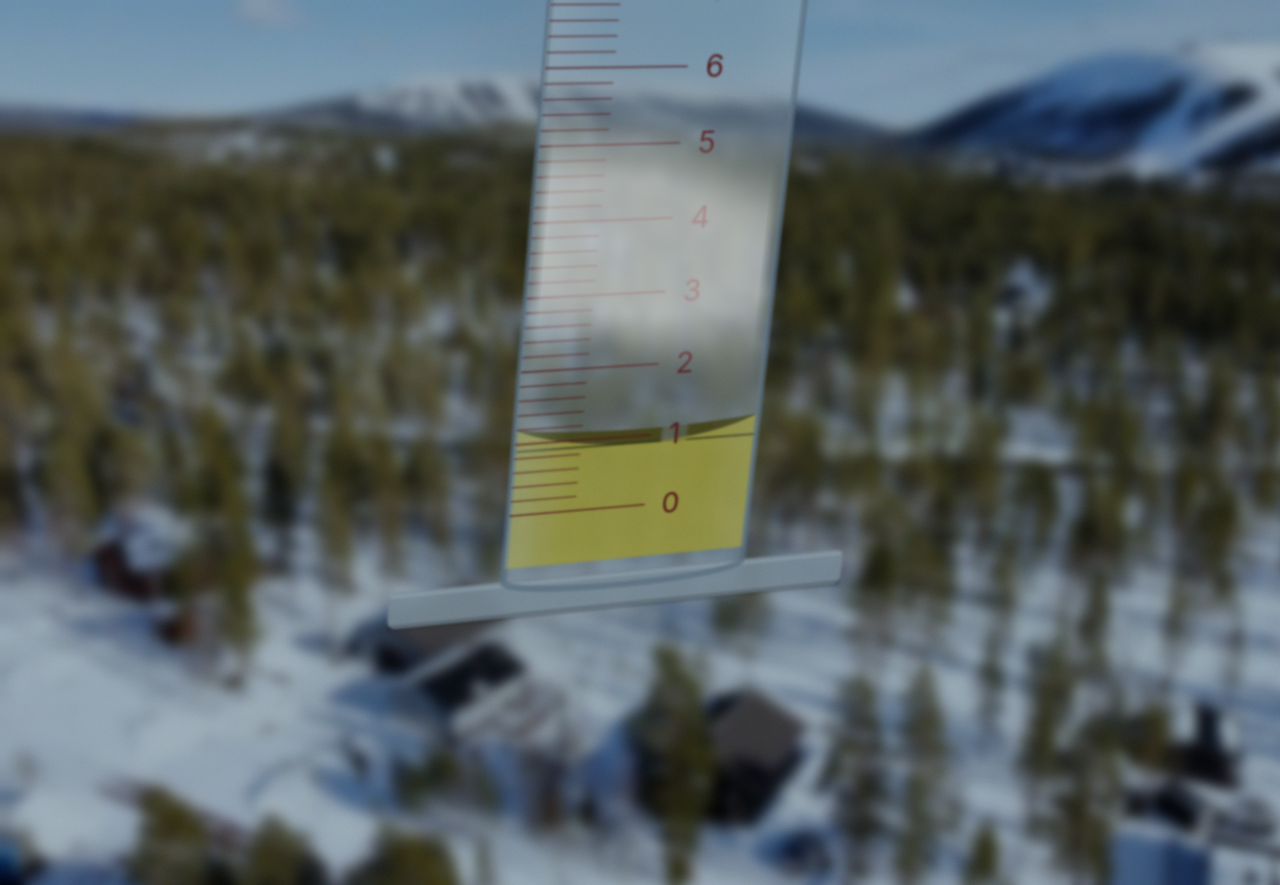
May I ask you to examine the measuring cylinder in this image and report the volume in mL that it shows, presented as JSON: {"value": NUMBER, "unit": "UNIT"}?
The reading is {"value": 0.9, "unit": "mL"}
